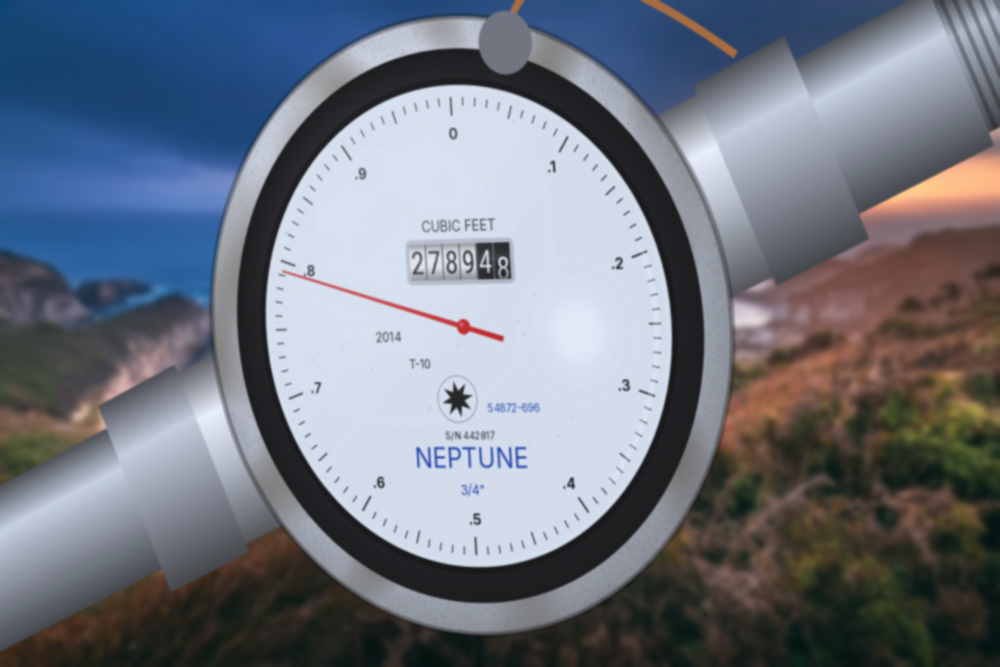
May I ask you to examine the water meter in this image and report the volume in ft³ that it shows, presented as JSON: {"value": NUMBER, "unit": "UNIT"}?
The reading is {"value": 278947.79, "unit": "ft³"}
